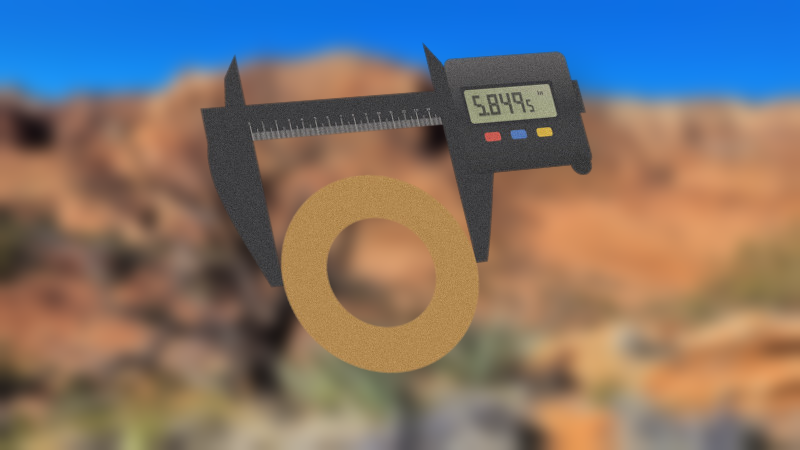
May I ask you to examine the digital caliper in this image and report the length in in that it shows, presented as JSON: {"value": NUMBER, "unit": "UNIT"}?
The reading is {"value": 5.8495, "unit": "in"}
